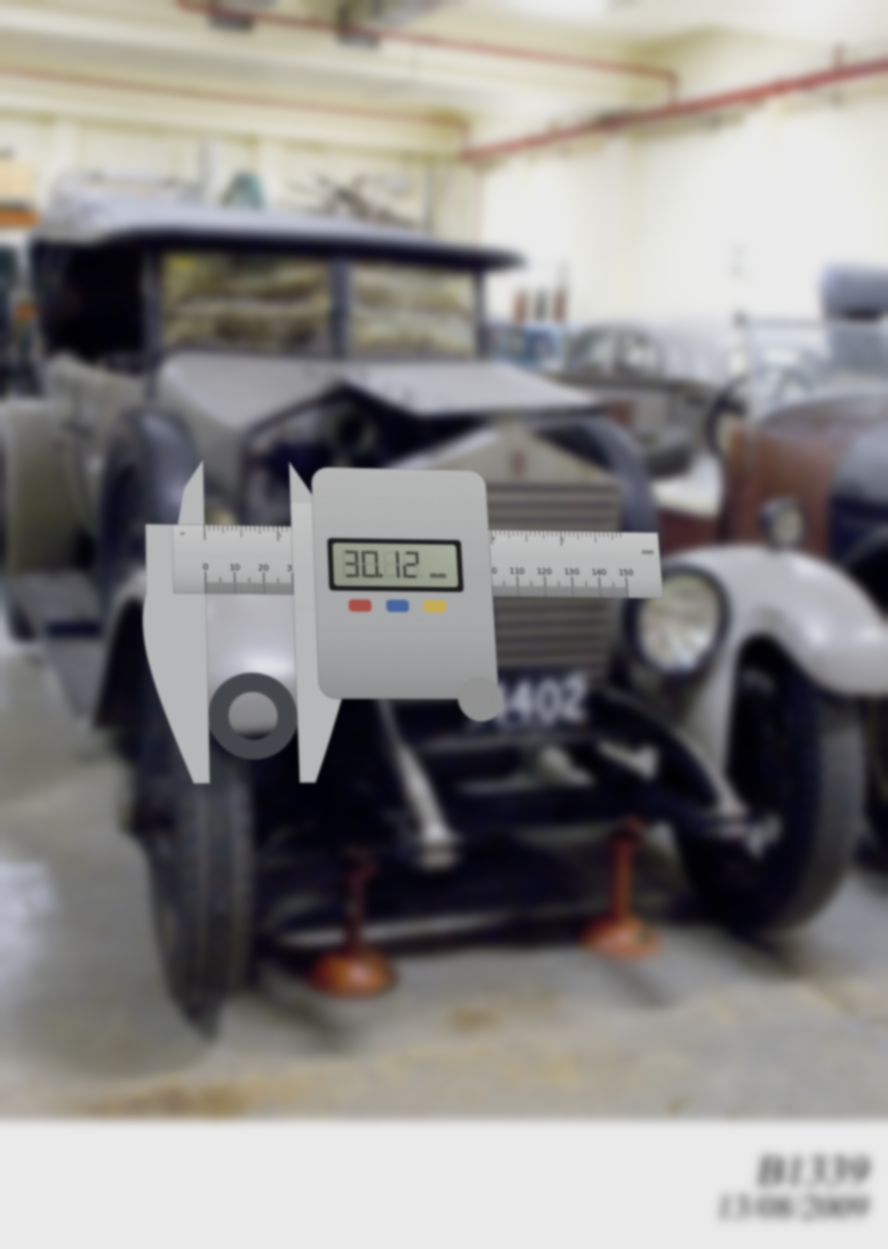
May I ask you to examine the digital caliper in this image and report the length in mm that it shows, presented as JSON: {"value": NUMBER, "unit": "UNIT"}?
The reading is {"value": 30.12, "unit": "mm"}
